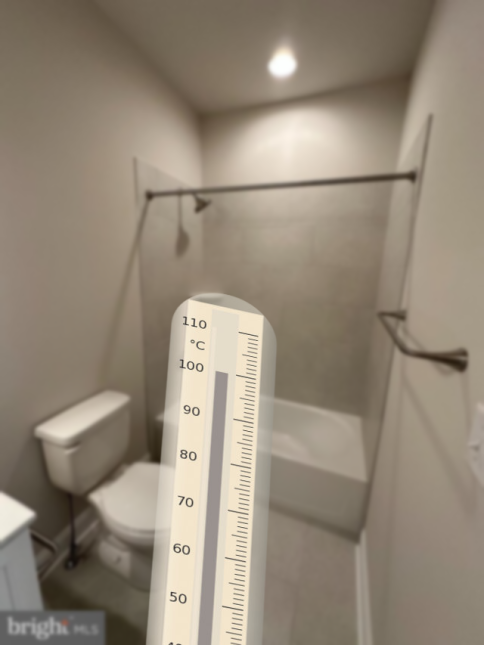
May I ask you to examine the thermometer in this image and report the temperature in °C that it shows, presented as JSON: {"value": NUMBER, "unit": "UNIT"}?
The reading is {"value": 100, "unit": "°C"}
